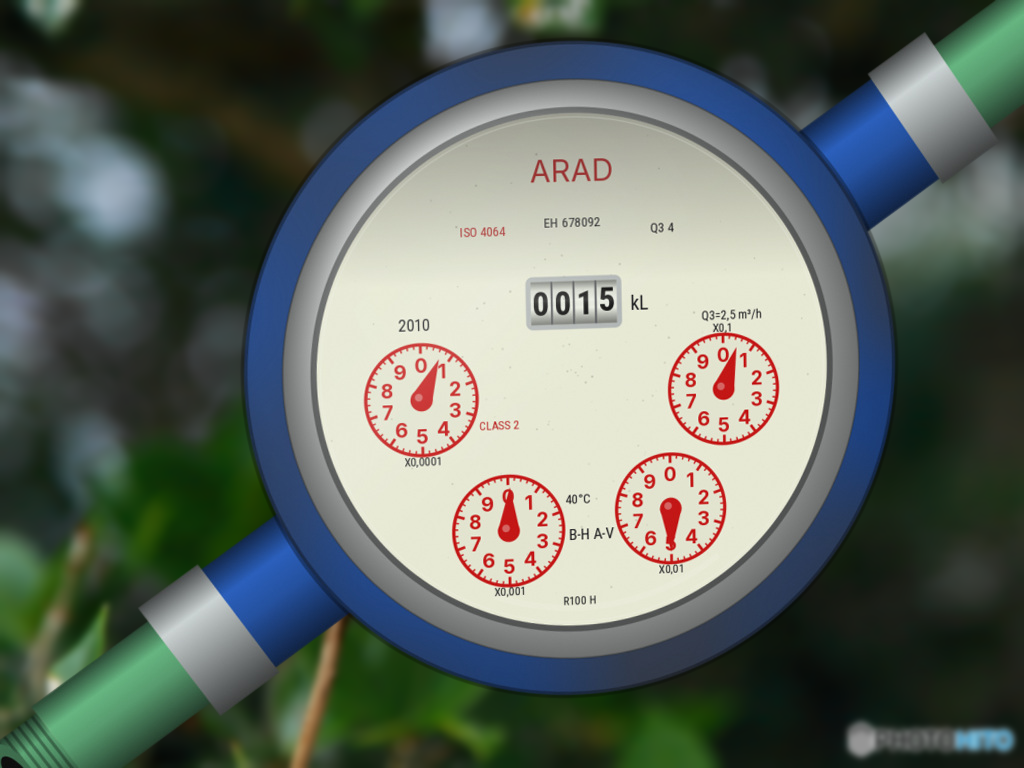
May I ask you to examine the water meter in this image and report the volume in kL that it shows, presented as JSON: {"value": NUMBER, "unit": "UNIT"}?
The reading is {"value": 15.0500, "unit": "kL"}
